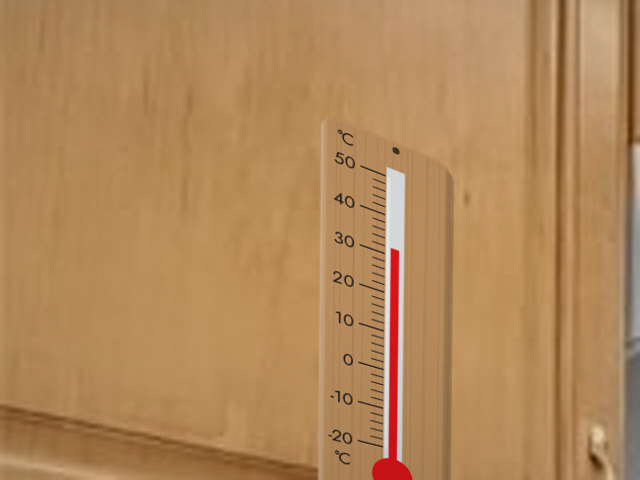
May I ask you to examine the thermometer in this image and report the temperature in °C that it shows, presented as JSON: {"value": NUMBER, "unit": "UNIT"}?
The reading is {"value": 32, "unit": "°C"}
